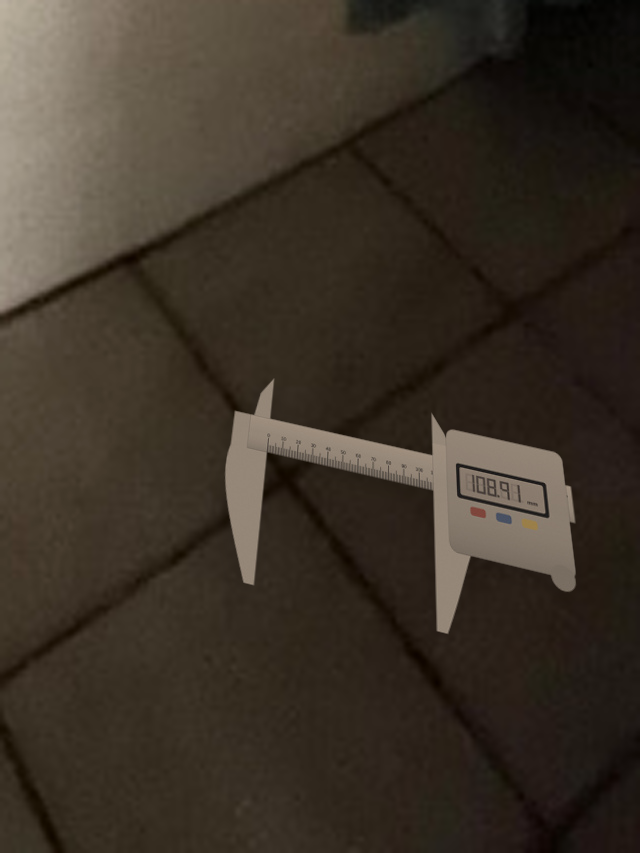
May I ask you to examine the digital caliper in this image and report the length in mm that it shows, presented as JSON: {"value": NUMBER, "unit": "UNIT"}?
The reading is {"value": 108.91, "unit": "mm"}
